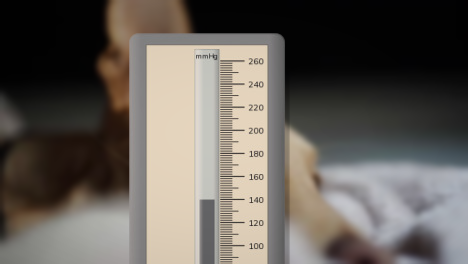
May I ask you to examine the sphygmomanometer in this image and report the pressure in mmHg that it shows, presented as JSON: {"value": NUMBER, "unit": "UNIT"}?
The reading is {"value": 140, "unit": "mmHg"}
